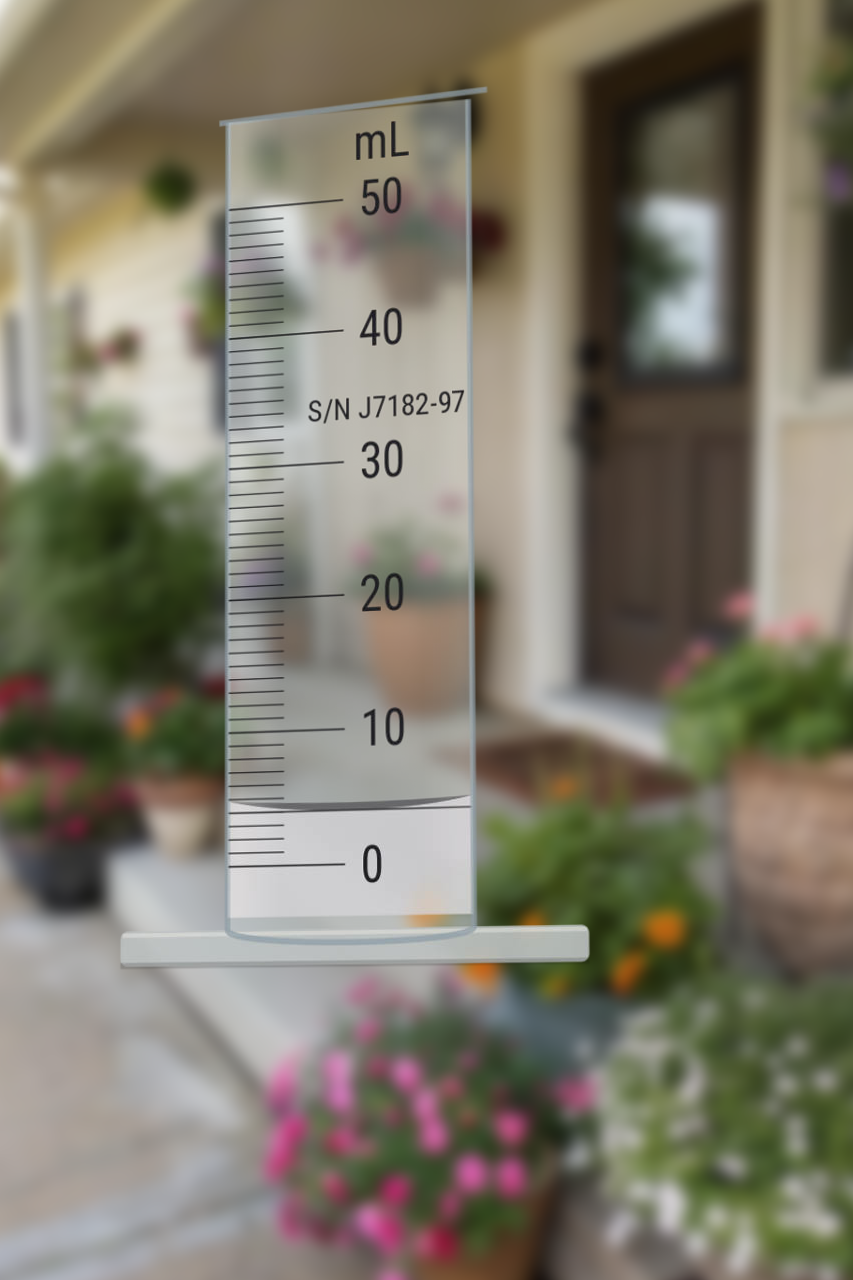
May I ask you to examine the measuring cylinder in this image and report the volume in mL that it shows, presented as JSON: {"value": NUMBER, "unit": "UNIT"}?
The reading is {"value": 4, "unit": "mL"}
